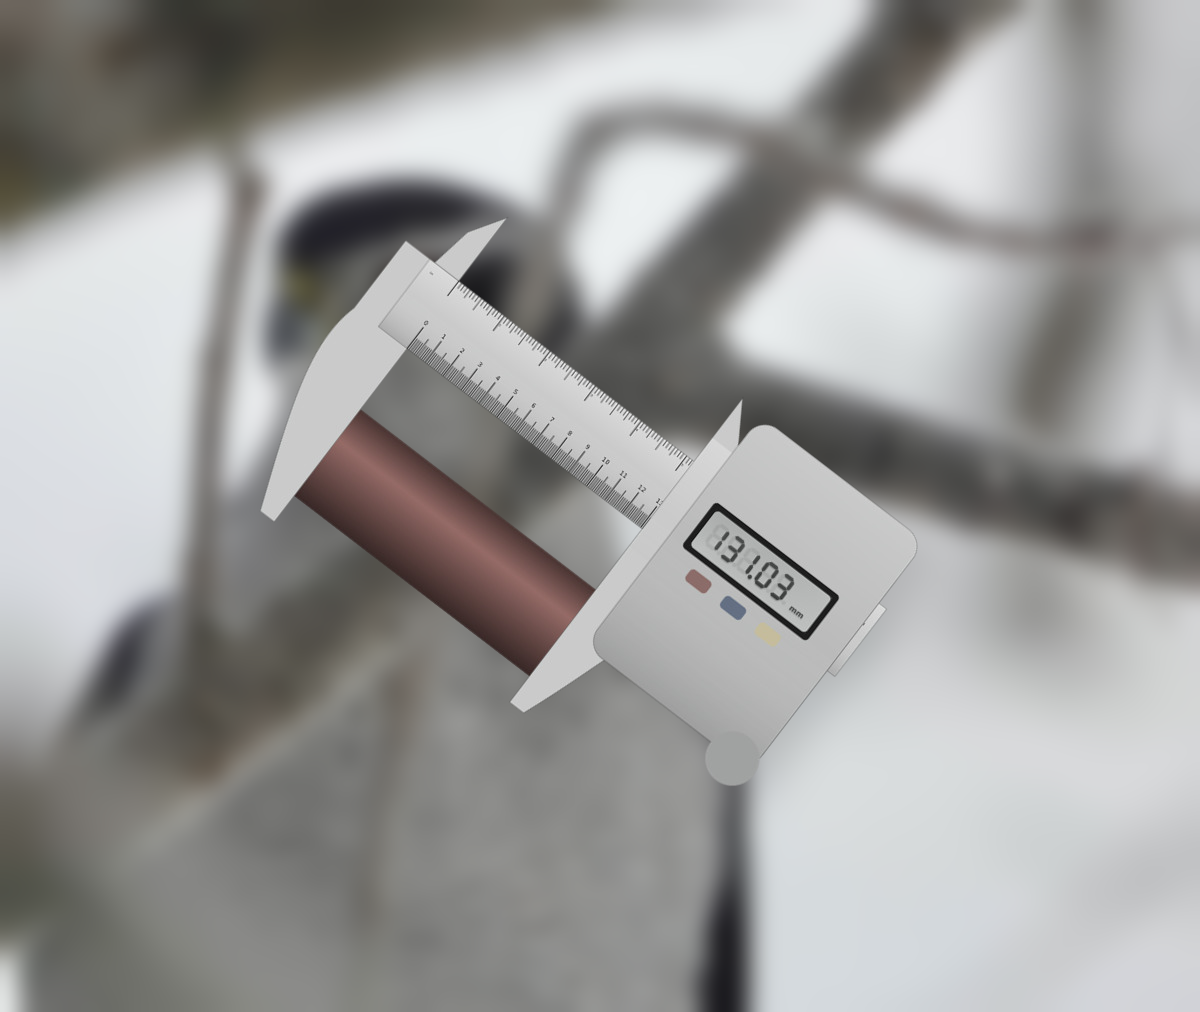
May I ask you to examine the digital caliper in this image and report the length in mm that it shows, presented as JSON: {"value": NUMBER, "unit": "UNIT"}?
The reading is {"value": 131.03, "unit": "mm"}
